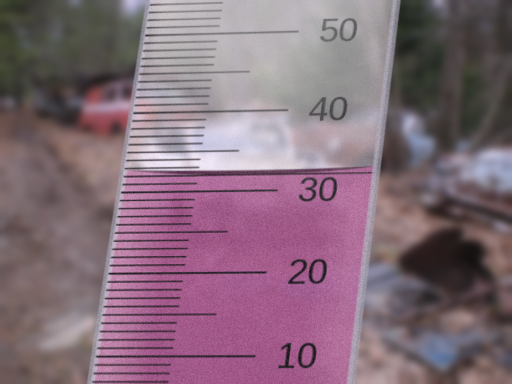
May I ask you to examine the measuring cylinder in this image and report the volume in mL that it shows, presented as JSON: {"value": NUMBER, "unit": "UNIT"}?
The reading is {"value": 32, "unit": "mL"}
